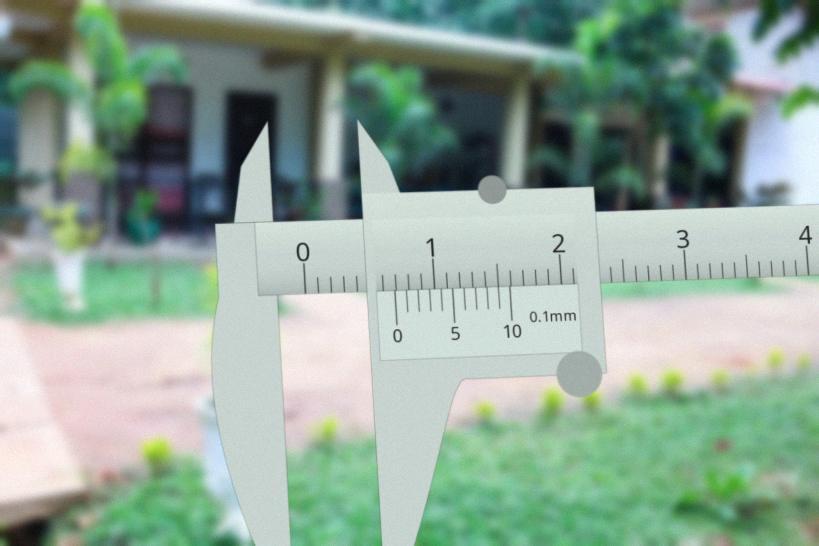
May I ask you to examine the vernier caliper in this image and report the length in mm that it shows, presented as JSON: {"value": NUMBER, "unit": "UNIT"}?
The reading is {"value": 6.9, "unit": "mm"}
